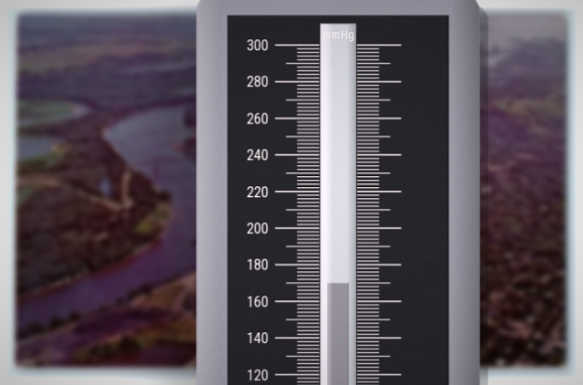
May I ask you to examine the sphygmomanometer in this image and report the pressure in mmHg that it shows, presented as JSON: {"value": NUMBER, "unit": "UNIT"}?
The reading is {"value": 170, "unit": "mmHg"}
